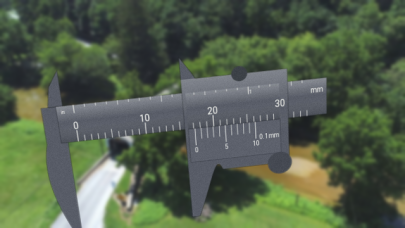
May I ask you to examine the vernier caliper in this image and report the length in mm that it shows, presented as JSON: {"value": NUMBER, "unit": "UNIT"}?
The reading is {"value": 17.2, "unit": "mm"}
